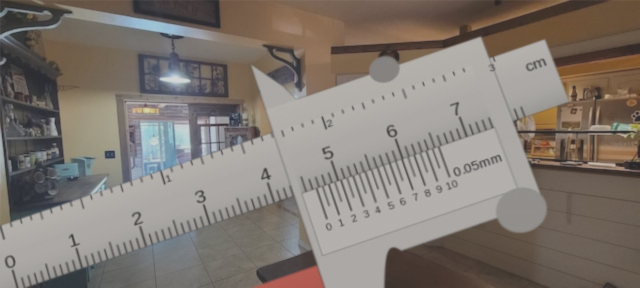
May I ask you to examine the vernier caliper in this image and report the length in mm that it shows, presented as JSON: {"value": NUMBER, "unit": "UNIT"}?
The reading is {"value": 46.6, "unit": "mm"}
